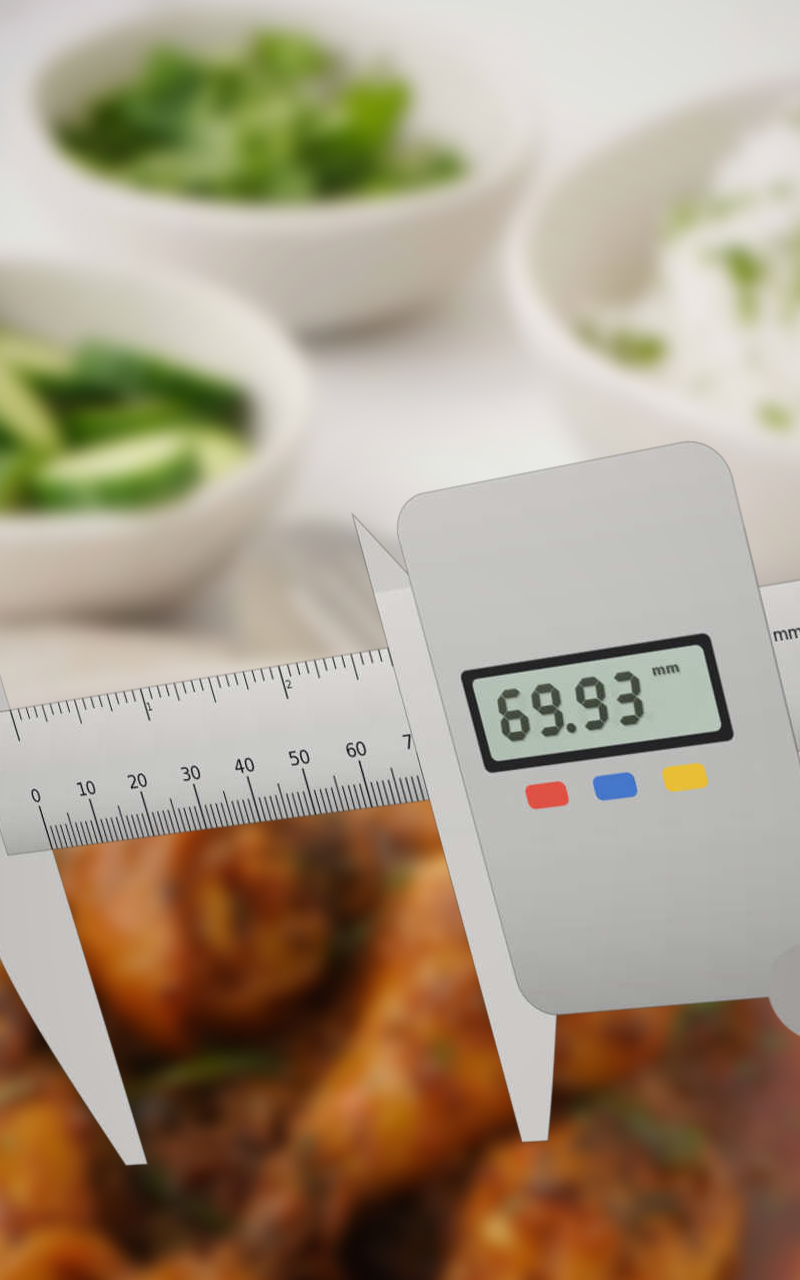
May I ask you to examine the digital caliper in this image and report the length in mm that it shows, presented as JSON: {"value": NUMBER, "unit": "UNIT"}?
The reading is {"value": 69.93, "unit": "mm"}
